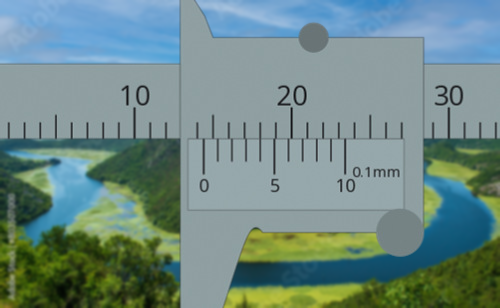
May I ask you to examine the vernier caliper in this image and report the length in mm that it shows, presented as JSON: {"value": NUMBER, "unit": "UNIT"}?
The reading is {"value": 14.4, "unit": "mm"}
